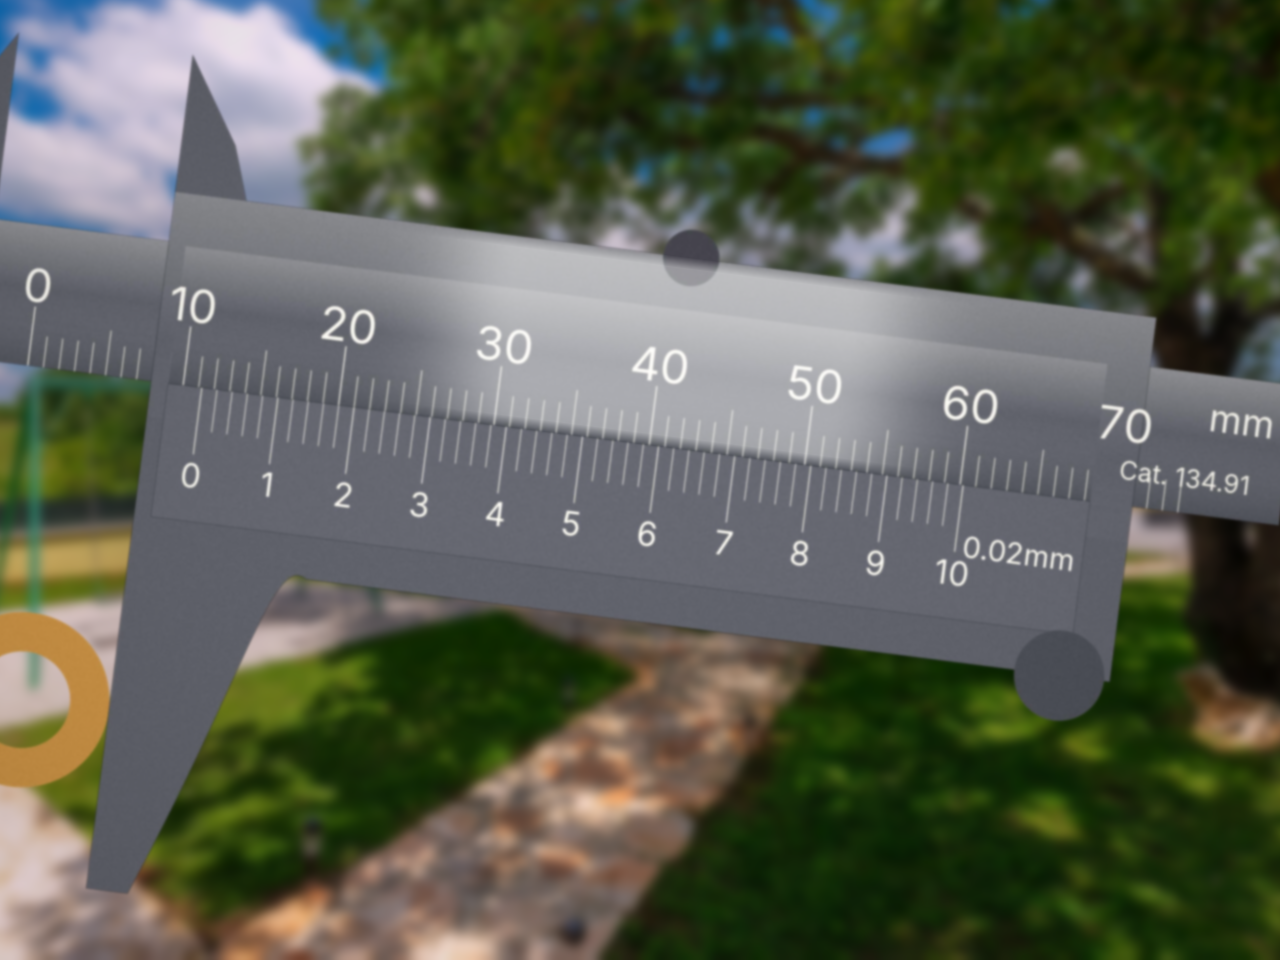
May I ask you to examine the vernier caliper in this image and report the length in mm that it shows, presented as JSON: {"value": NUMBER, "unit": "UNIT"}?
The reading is {"value": 11.2, "unit": "mm"}
